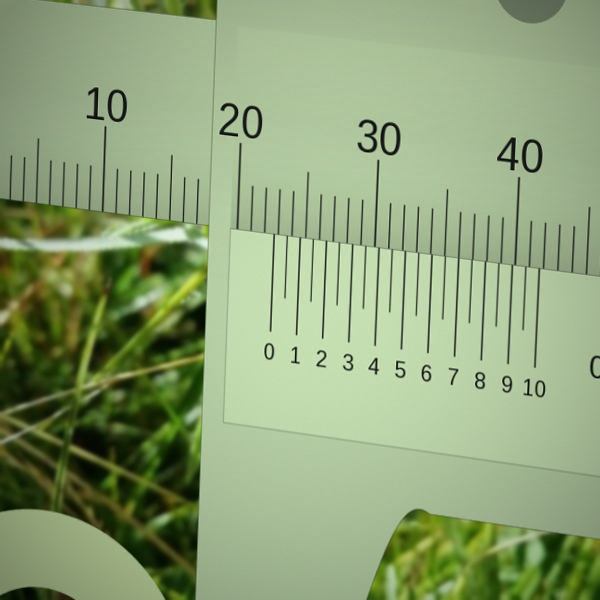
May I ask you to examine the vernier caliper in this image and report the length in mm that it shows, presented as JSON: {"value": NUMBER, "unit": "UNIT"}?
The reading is {"value": 22.7, "unit": "mm"}
